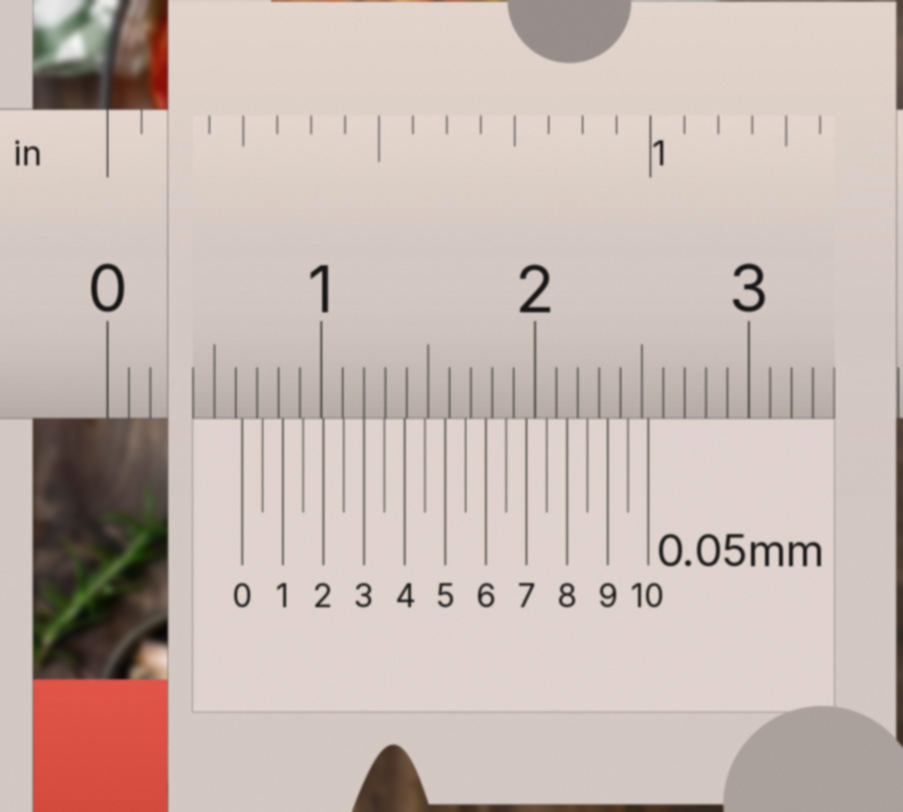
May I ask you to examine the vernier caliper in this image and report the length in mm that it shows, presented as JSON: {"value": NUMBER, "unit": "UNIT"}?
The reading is {"value": 6.3, "unit": "mm"}
